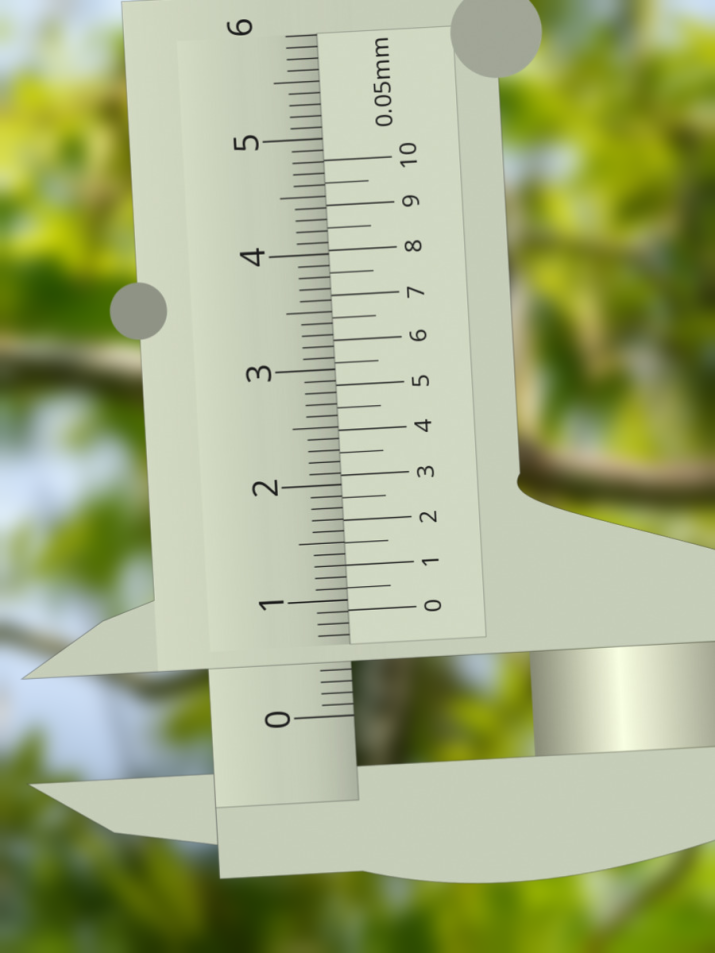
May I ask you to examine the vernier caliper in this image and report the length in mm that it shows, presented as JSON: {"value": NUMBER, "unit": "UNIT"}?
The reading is {"value": 9.1, "unit": "mm"}
